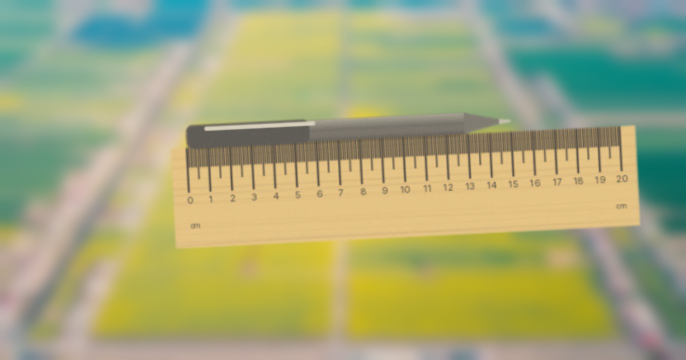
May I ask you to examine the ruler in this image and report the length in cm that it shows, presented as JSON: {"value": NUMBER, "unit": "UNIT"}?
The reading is {"value": 15, "unit": "cm"}
